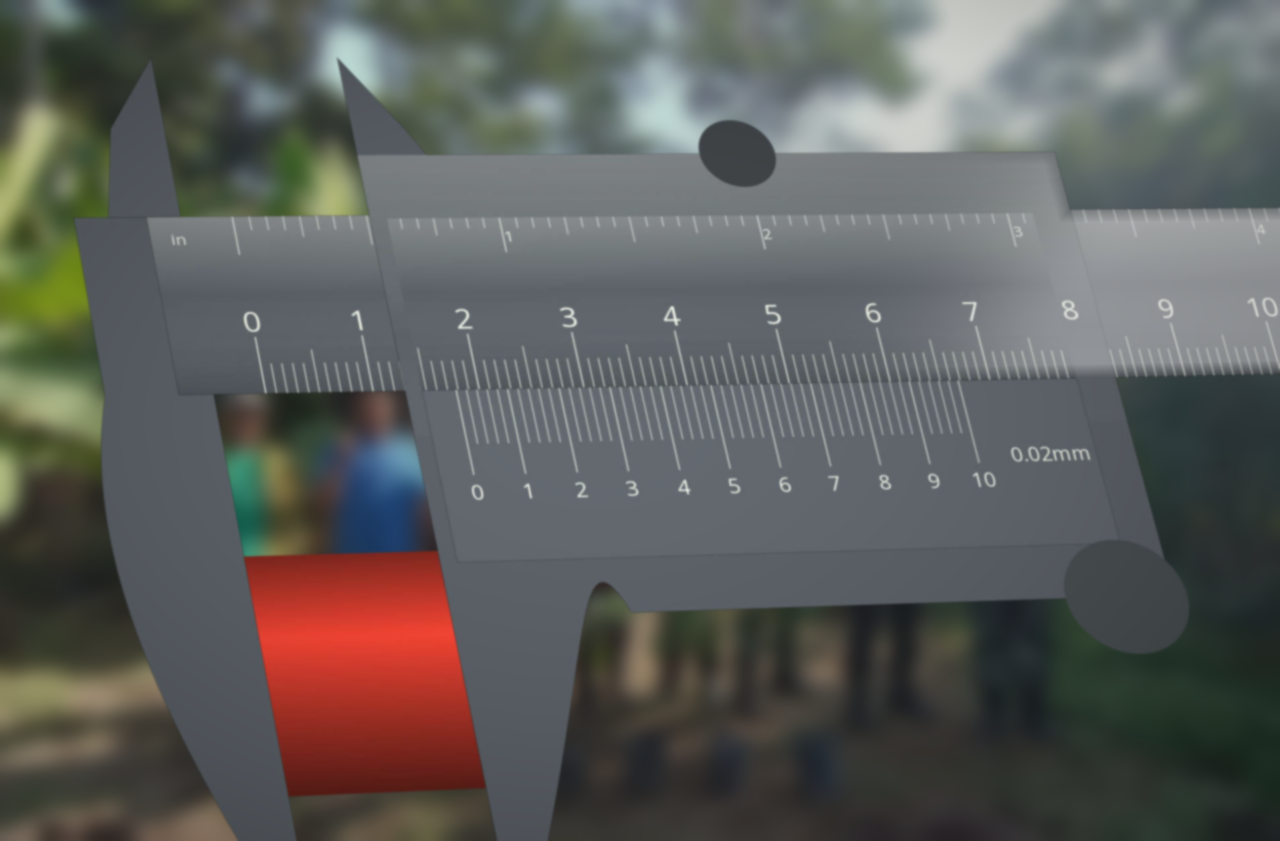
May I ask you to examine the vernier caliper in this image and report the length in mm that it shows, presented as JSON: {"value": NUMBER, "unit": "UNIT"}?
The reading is {"value": 17.8, "unit": "mm"}
